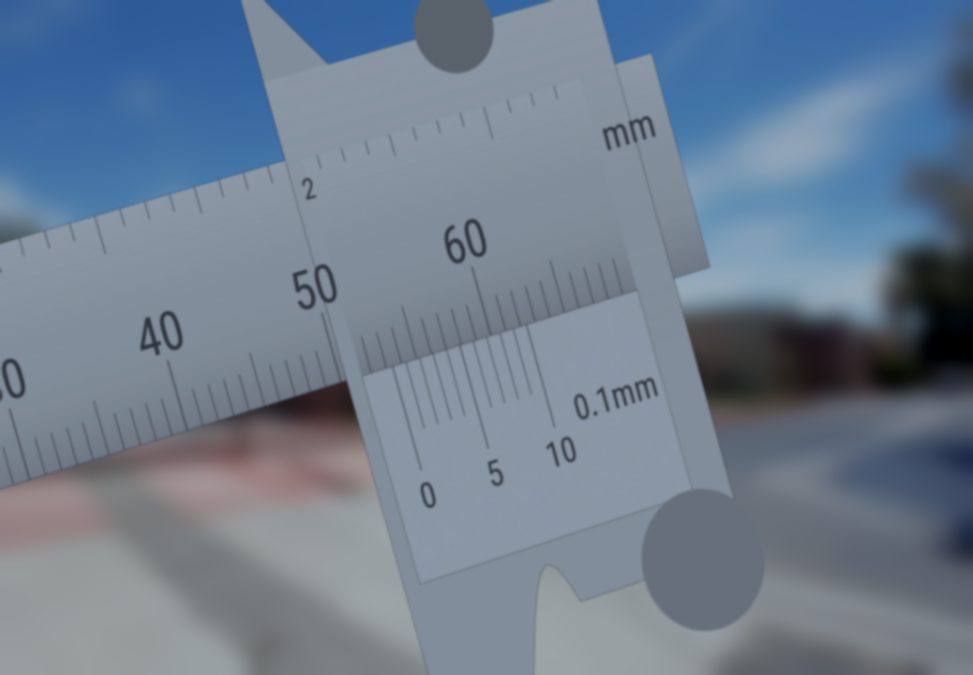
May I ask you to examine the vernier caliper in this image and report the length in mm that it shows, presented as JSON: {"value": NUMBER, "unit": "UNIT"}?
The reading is {"value": 53.4, "unit": "mm"}
